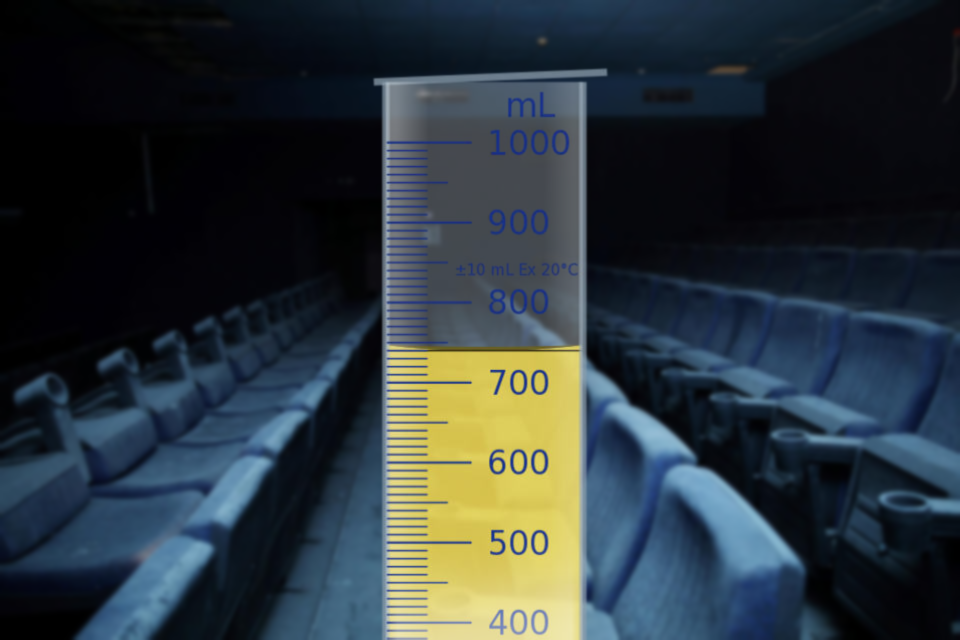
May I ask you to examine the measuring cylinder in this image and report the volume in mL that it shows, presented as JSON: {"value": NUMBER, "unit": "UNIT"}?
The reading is {"value": 740, "unit": "mL"}
